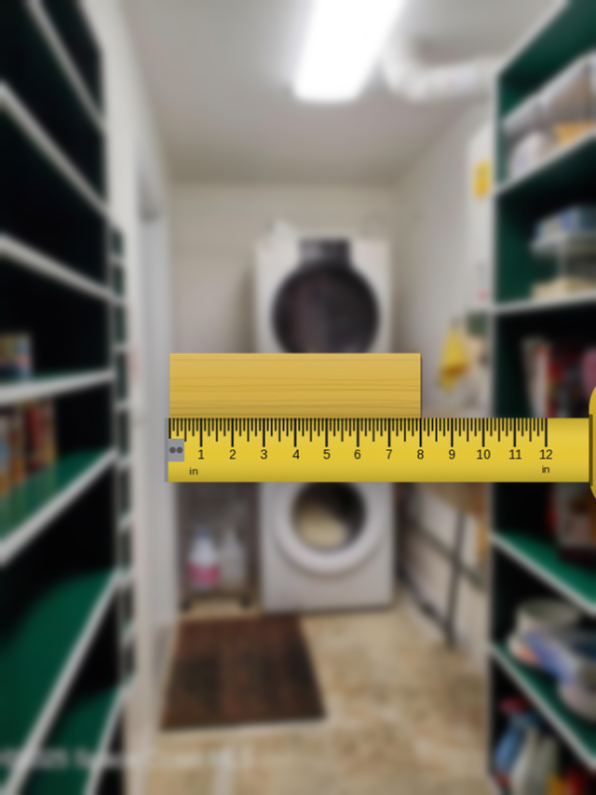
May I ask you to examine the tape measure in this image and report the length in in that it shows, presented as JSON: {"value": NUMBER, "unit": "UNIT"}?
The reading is {"value": 8, "unit": "in"}
